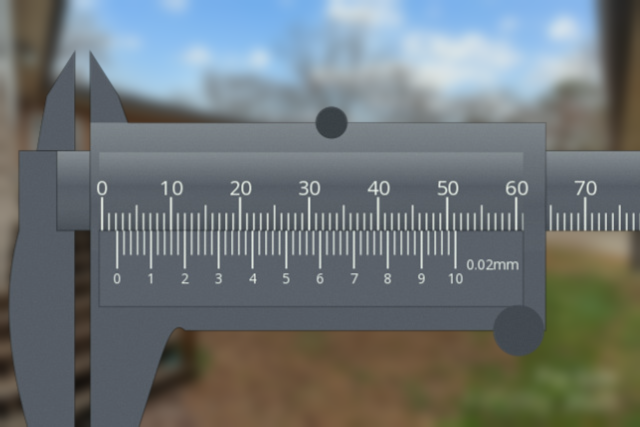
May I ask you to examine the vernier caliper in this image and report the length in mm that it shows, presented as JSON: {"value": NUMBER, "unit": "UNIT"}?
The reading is {"value": 2.2, "unit": "mm"}
